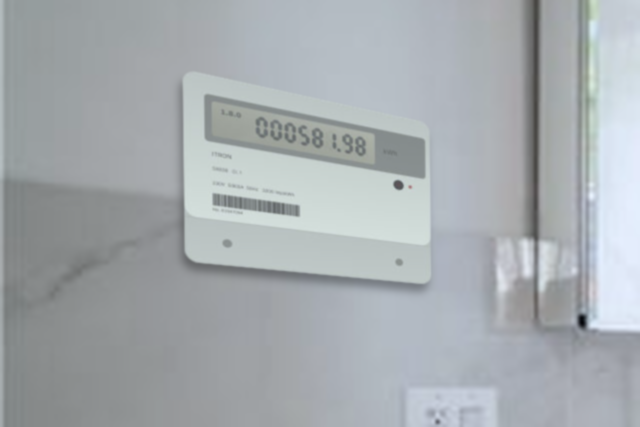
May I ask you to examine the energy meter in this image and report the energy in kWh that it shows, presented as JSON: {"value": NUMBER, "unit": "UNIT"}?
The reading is {"value": 581.98, "unit": "kWh"}
